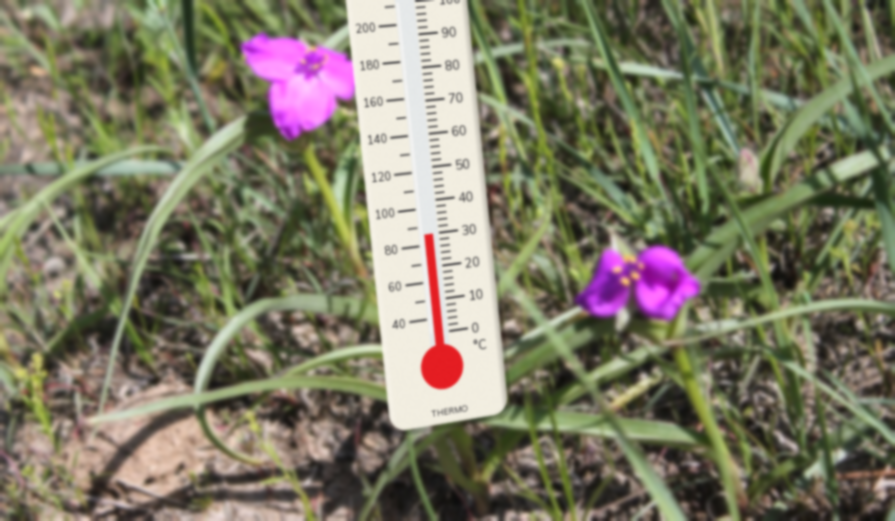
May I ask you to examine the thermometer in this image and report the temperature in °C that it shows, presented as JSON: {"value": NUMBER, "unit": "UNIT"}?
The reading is {"value": 30, "unit": "°C"}
